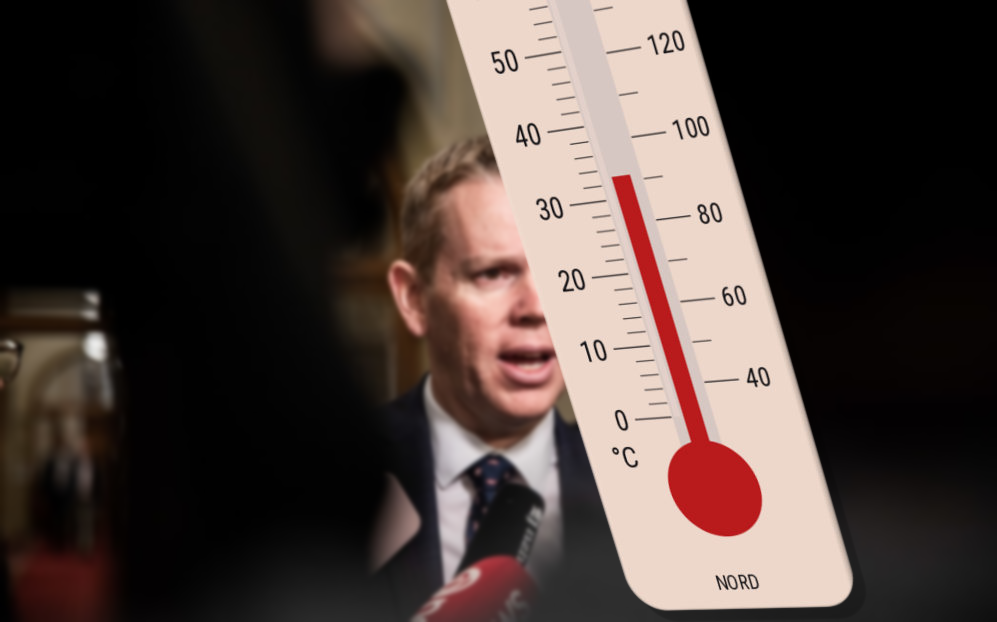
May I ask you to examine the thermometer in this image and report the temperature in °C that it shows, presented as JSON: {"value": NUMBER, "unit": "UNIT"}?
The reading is {"value": 33, "unit": "°C"}
